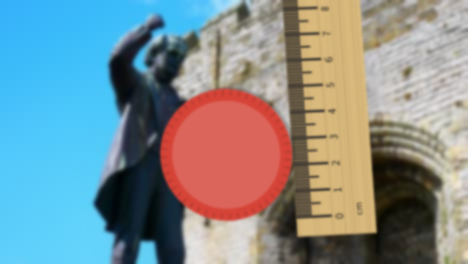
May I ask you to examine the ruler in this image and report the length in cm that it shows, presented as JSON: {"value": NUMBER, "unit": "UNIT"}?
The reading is {"value": 5, "unit": "cm"}
